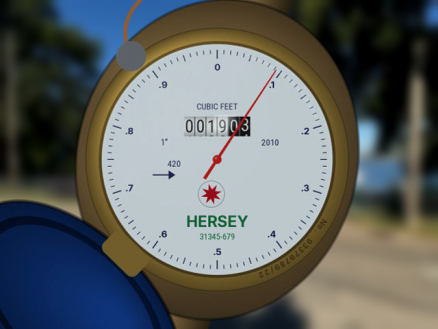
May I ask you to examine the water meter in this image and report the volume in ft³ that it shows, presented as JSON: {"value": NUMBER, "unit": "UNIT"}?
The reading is {"value": 1903.09, "unit": "ft³"}
